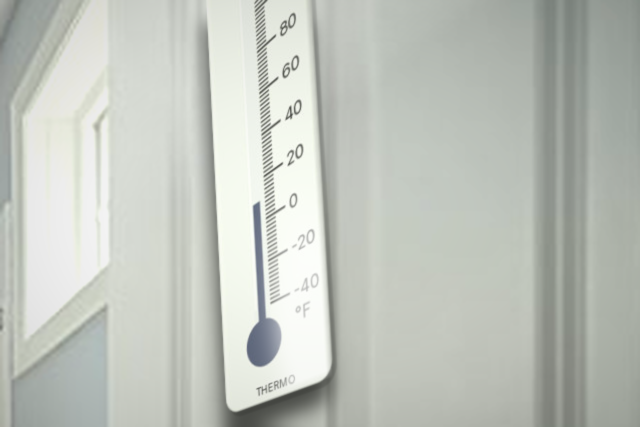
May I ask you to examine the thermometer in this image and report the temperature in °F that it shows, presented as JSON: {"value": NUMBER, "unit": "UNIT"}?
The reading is {"value": 10, "unit": "°F"}
